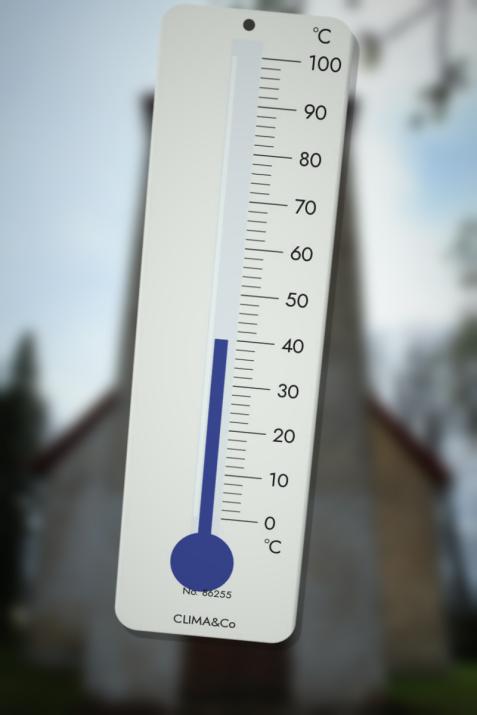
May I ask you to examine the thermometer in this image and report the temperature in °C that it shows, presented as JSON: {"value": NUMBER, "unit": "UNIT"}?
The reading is {"value": 40, "unit": "°C"}
